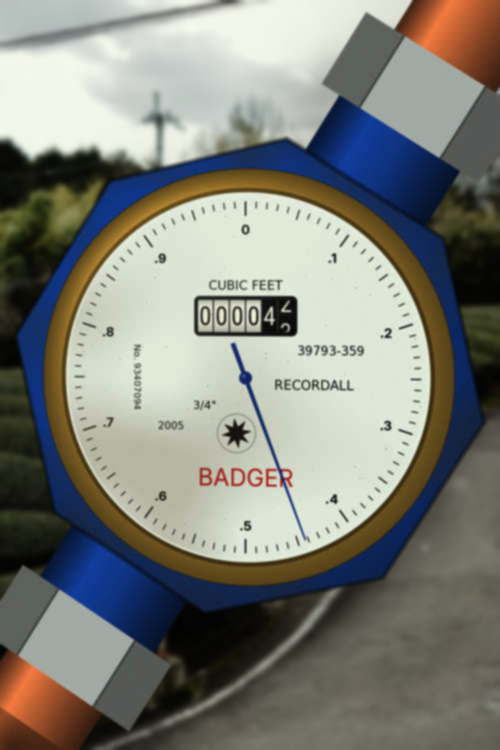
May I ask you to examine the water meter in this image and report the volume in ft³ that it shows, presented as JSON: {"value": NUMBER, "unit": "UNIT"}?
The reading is {"value": 42.44, "unit": "ft³"}
